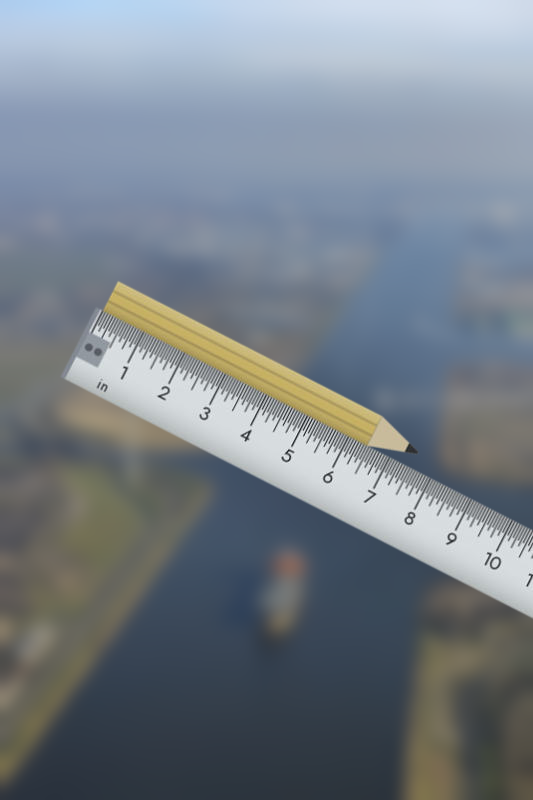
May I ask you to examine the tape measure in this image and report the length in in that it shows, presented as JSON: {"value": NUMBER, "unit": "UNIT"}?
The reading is {"value": 7.5, "unit": "in"}
